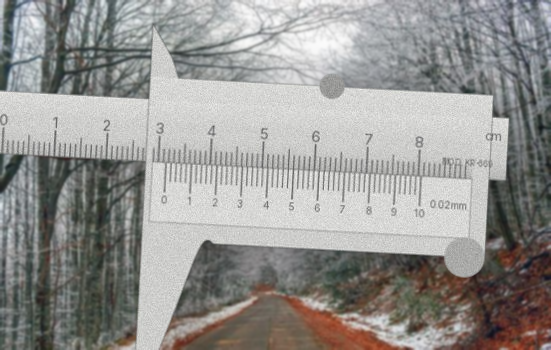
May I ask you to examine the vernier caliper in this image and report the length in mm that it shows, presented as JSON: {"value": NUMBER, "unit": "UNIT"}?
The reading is {"value": 31.5, "unit": "mm"}
